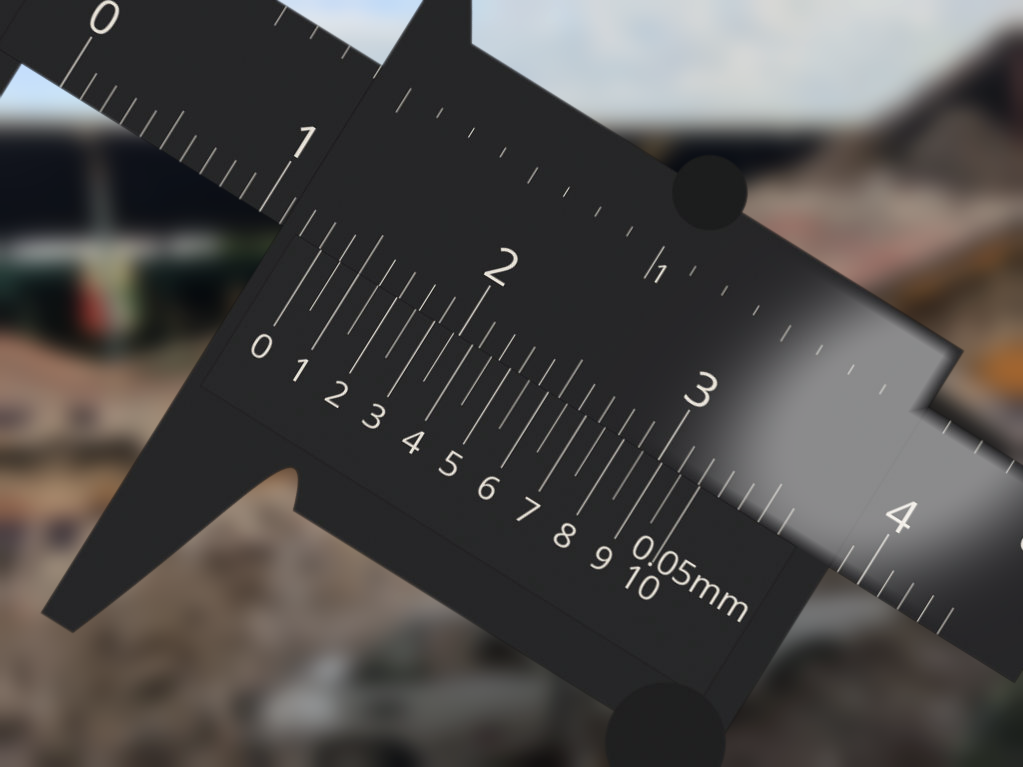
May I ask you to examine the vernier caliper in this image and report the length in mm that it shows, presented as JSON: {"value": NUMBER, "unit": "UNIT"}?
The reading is {"value": 13.1, "unit": "mm"}
